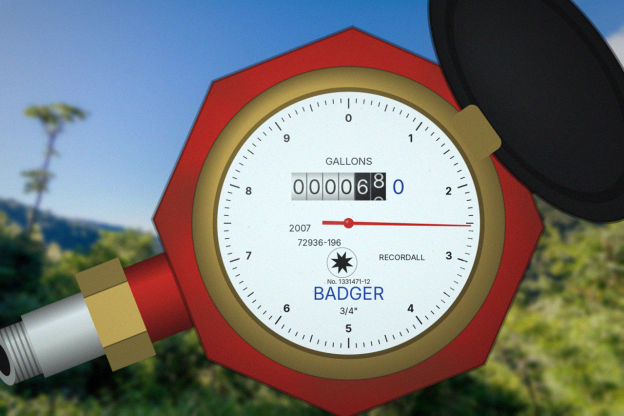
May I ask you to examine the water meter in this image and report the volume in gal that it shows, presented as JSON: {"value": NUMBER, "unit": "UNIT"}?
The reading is {"value": 682.5, "unit": "gal"}
